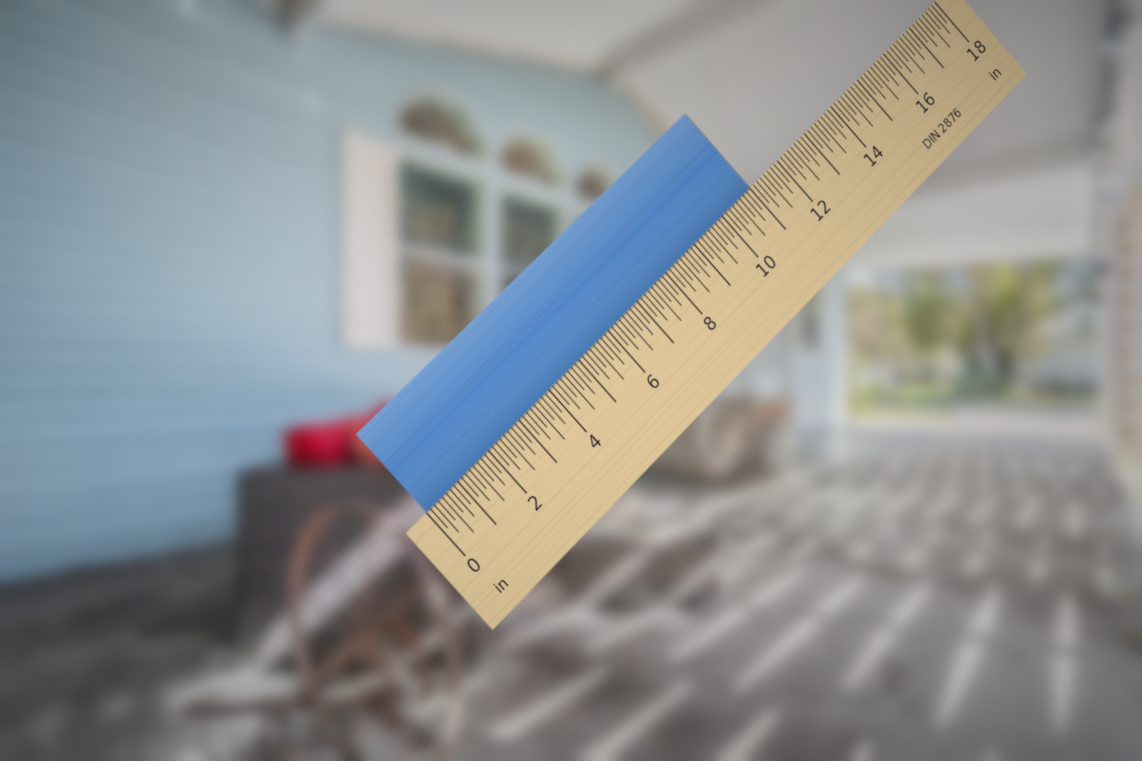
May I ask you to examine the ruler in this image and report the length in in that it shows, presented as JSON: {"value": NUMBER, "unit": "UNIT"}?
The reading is {"value": 11, "unit": "in"}
